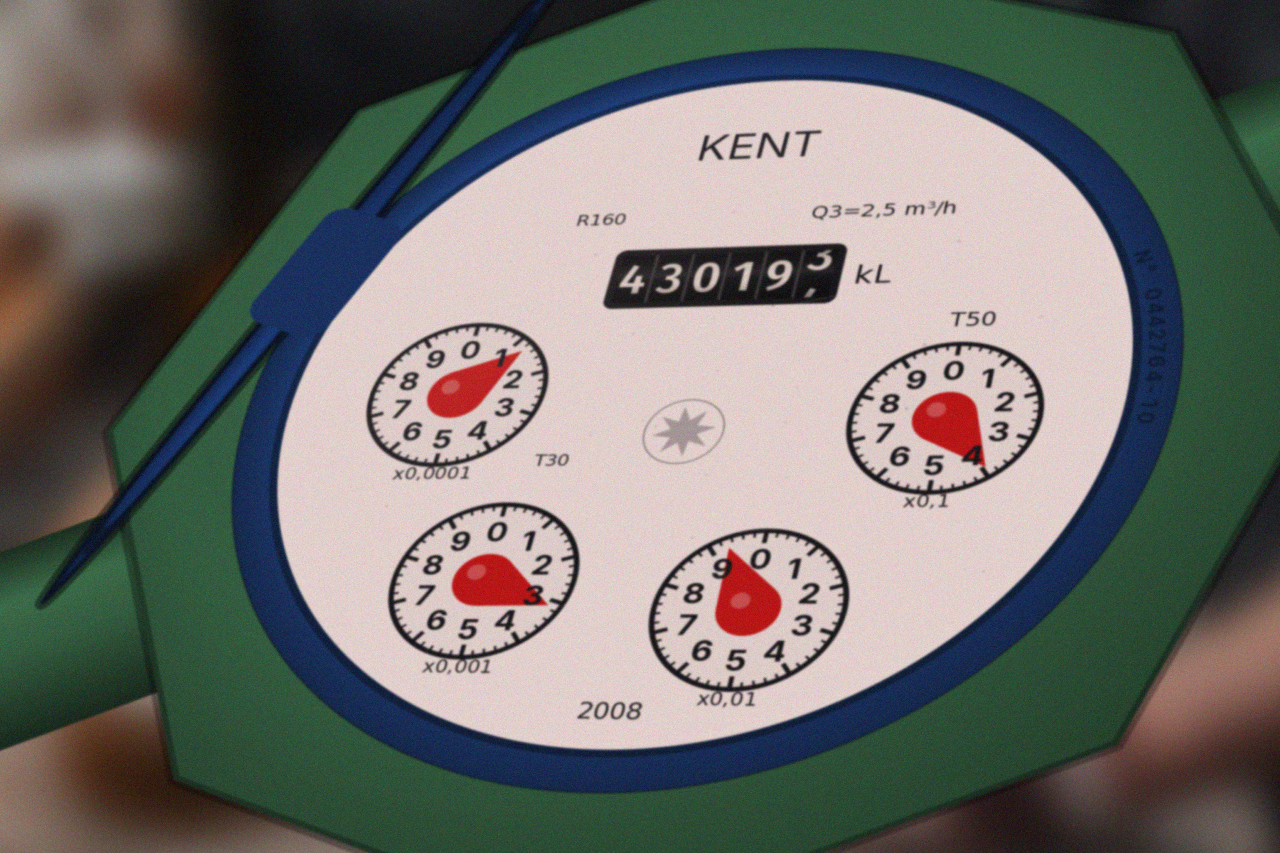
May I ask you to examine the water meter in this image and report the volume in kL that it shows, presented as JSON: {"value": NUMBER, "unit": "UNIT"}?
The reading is {"value": 430193.3931, "unit": "kL"}
